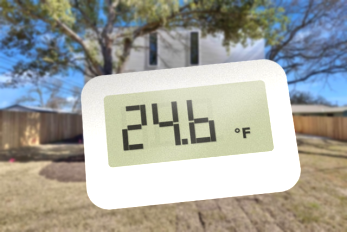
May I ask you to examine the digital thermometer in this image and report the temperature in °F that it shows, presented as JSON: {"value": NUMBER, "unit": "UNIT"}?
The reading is {"value": 24.6, "unit": "°F"}
